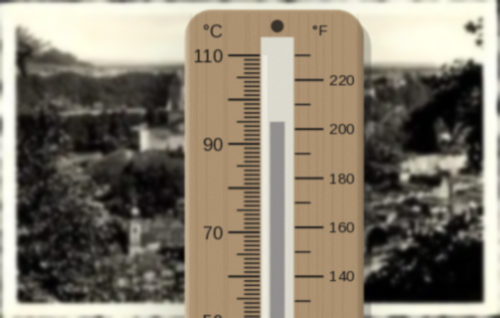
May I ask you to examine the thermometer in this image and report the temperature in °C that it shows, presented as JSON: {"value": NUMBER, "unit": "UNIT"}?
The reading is {"value": 95, "unit": "°C"}
